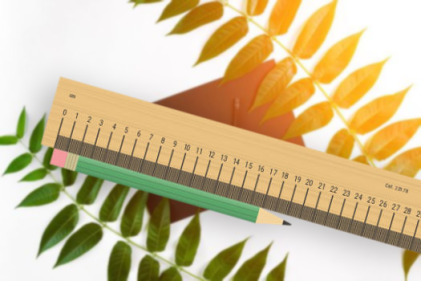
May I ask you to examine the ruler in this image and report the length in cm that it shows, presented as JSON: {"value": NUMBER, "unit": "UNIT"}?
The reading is {"value": 19.5, "unit": "cm"}
